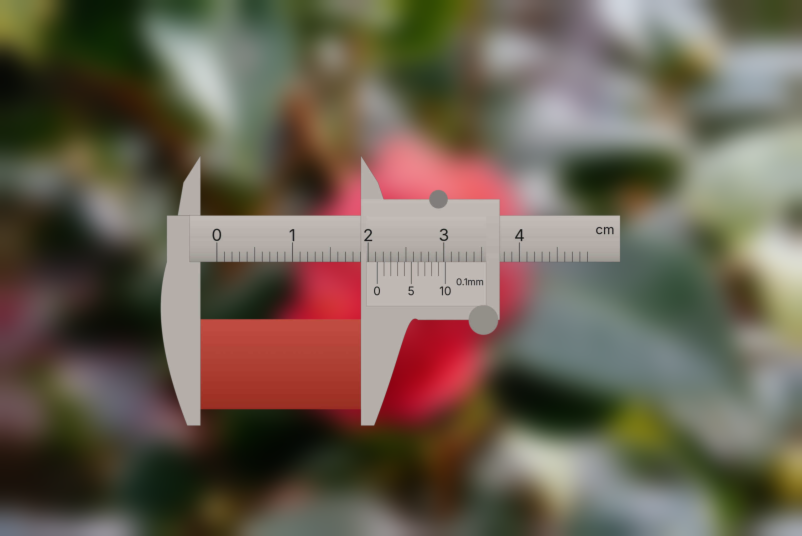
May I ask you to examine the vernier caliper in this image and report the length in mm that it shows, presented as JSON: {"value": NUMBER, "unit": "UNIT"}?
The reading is {"value": 21.2, "unit": "mm"}
